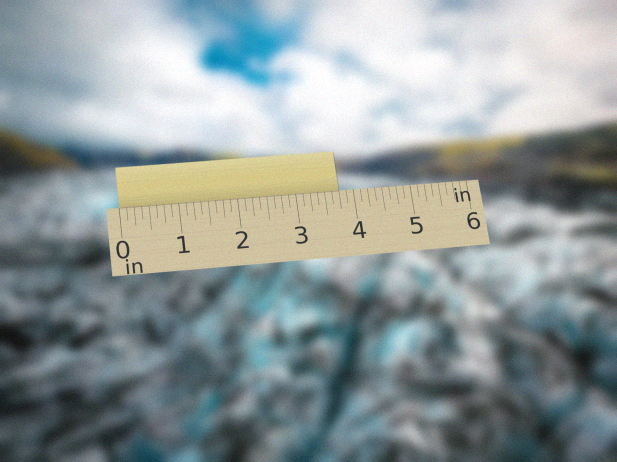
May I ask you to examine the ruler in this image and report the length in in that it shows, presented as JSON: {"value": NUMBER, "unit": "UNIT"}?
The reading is {"value": 3.75, "unit": "in"}
